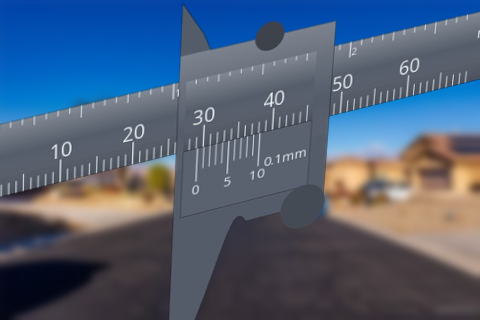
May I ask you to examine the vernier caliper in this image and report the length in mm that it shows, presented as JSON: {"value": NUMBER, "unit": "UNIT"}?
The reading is {"value": 29.2, "unit": "mm"}
